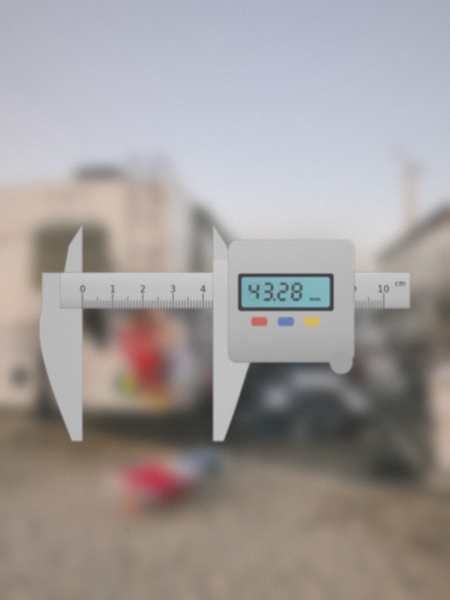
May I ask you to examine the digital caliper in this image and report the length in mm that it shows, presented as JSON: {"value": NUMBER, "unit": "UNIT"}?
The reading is {"value": 43.28, "unit": "mm"}
